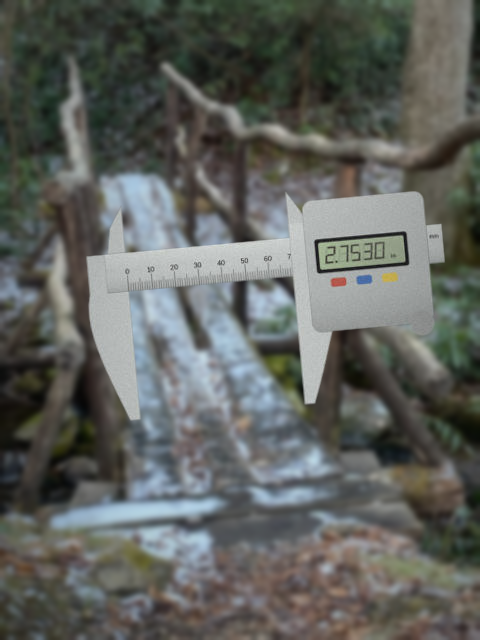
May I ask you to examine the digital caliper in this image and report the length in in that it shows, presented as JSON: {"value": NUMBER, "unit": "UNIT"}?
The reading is {"value": 2.7530, "unit": "in"}
